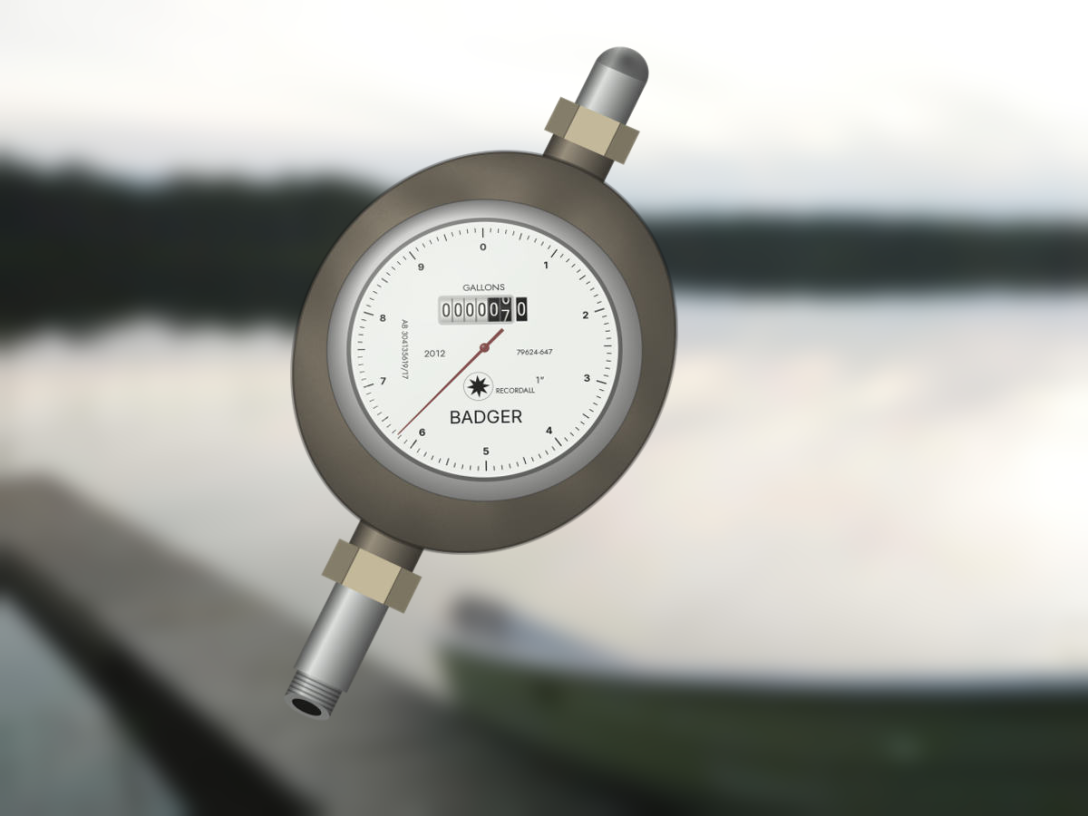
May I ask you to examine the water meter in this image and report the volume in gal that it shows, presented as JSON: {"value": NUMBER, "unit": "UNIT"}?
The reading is {"value": 66.2, "unit": "gal"}
